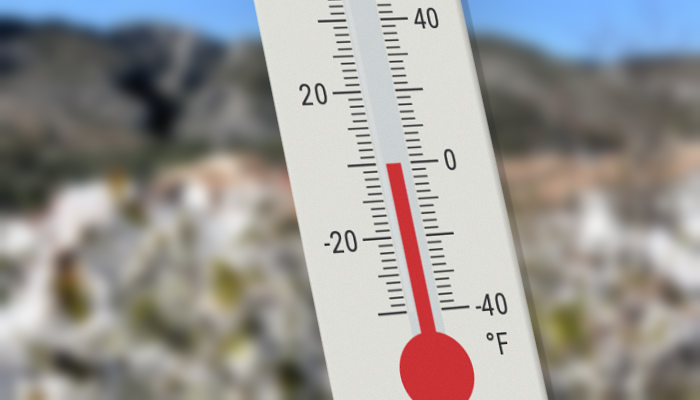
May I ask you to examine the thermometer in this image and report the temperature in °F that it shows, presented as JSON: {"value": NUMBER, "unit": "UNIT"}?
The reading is {"value": 0, "unit": "°F"}
